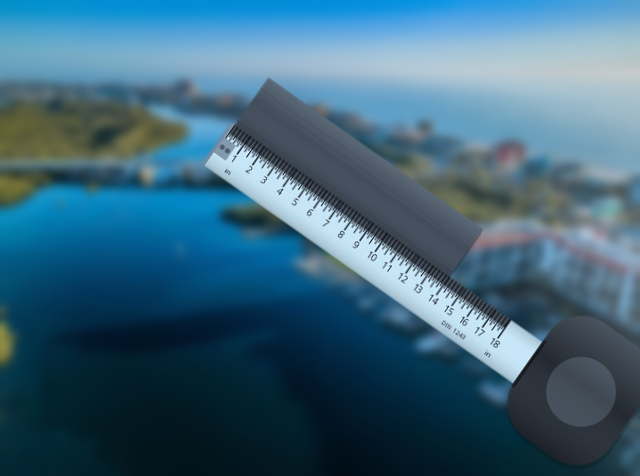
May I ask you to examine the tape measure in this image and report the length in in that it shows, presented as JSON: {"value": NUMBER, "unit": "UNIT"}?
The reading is {"value": 14, "unit": "in"}
